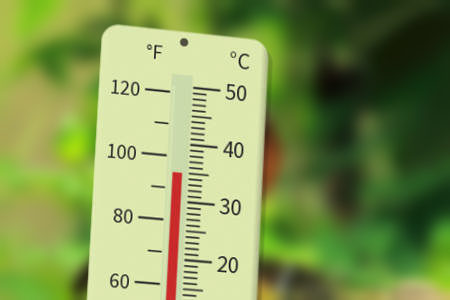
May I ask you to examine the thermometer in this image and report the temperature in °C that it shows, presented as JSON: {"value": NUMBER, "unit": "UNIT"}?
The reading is {"value": 35, "unit": "°C"}
